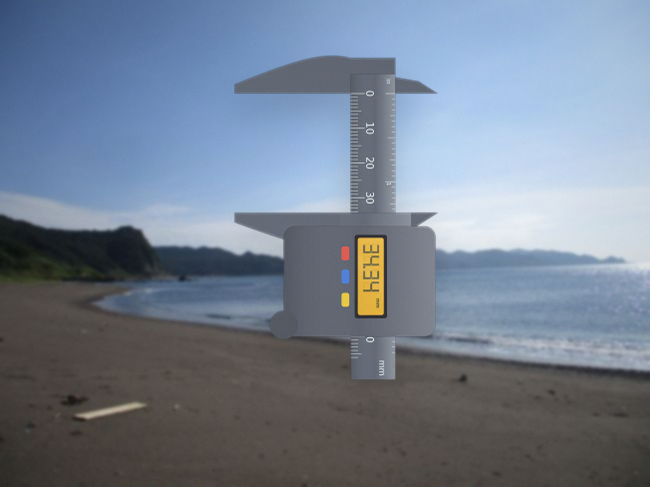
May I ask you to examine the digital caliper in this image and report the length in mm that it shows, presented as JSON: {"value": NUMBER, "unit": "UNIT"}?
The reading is {"value": 34.34, "unit": "mm"}
